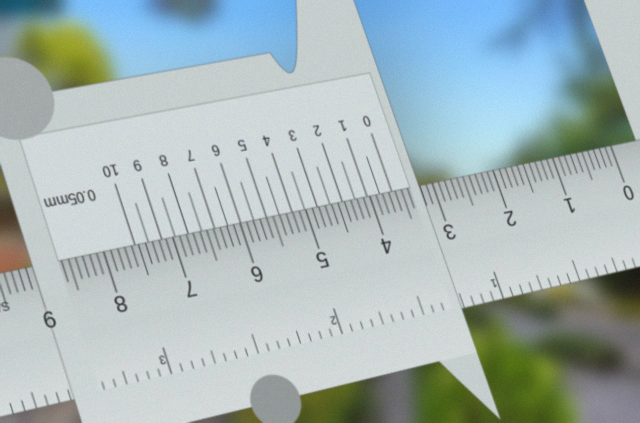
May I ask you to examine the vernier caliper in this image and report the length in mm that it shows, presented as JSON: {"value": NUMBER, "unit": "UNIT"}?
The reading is {"value": 36.5, "unit": "mm"}
